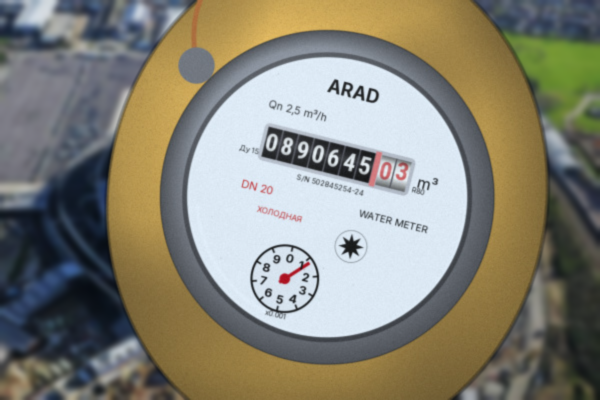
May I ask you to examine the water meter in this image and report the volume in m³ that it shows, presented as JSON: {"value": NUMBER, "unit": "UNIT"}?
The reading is {"value": 890645.031, "unit": "m³"}
